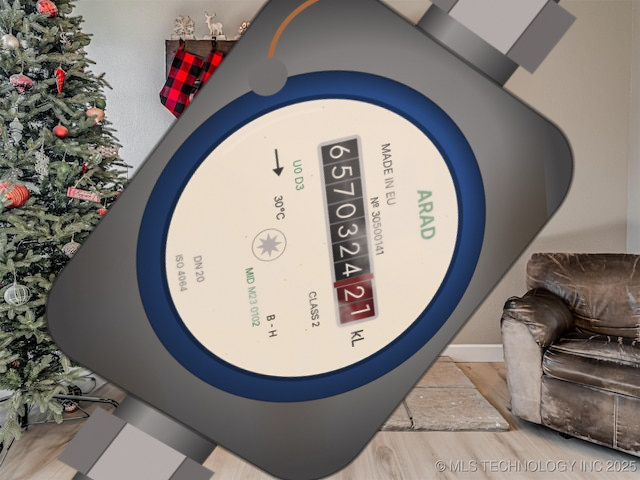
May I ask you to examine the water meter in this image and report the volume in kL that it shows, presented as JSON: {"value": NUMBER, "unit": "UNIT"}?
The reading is {"value": 6570324.21, "unit": "kL"}
